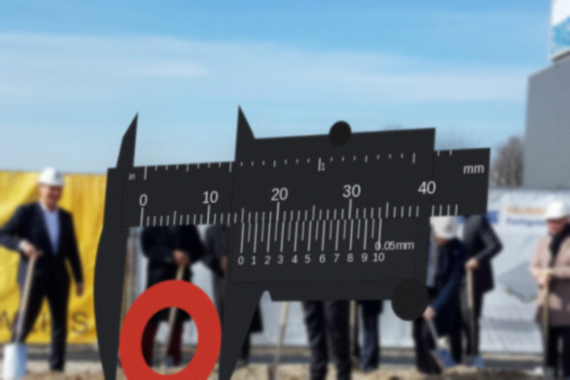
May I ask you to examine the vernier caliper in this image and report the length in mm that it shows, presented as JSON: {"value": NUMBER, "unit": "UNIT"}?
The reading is {"value": 15.2, "unit": "mm"}
